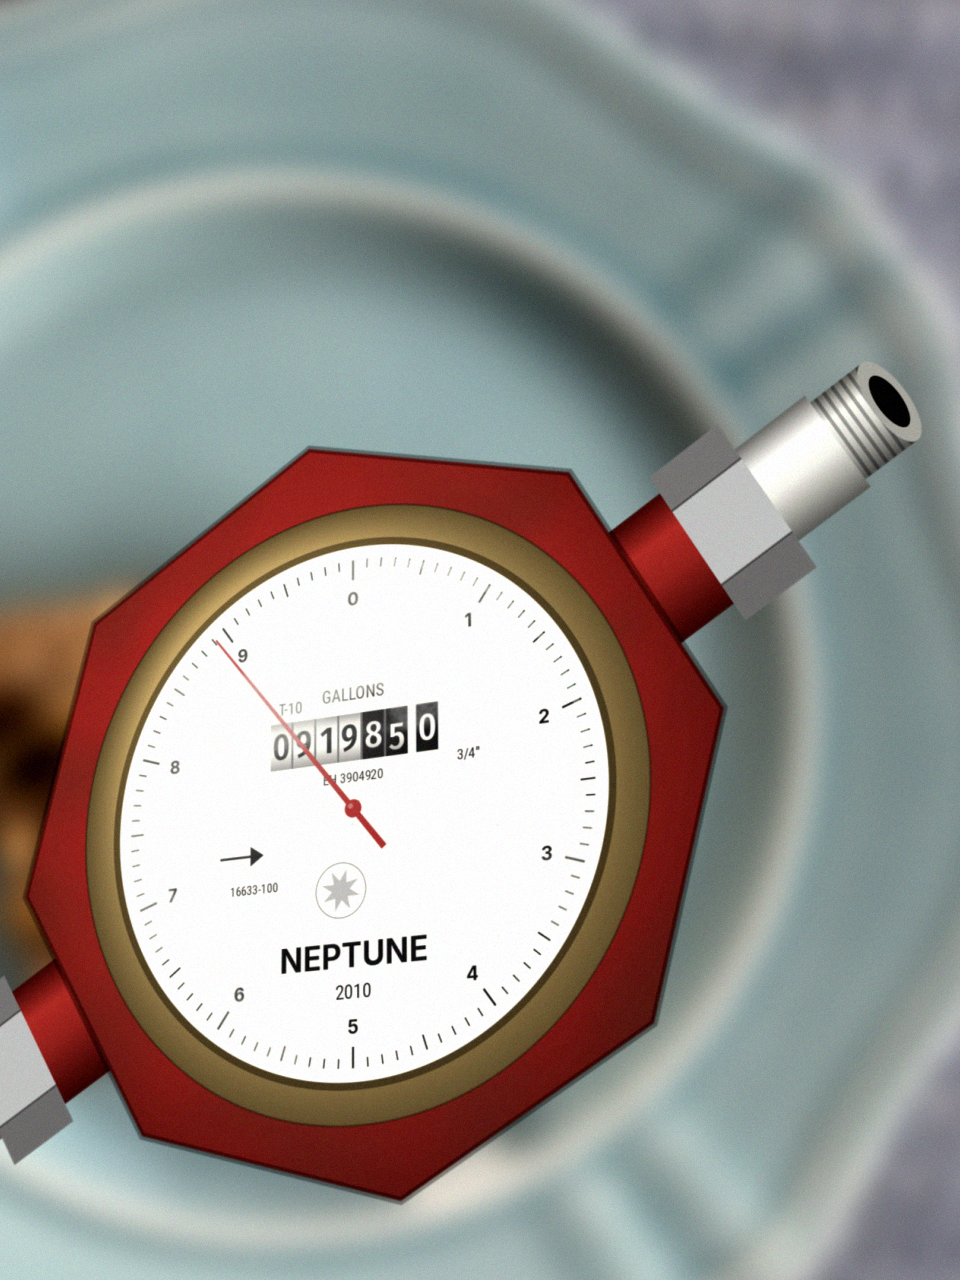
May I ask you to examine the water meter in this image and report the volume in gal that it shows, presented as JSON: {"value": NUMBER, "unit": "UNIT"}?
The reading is {"value": 919848.9, "unit": "gal"}
